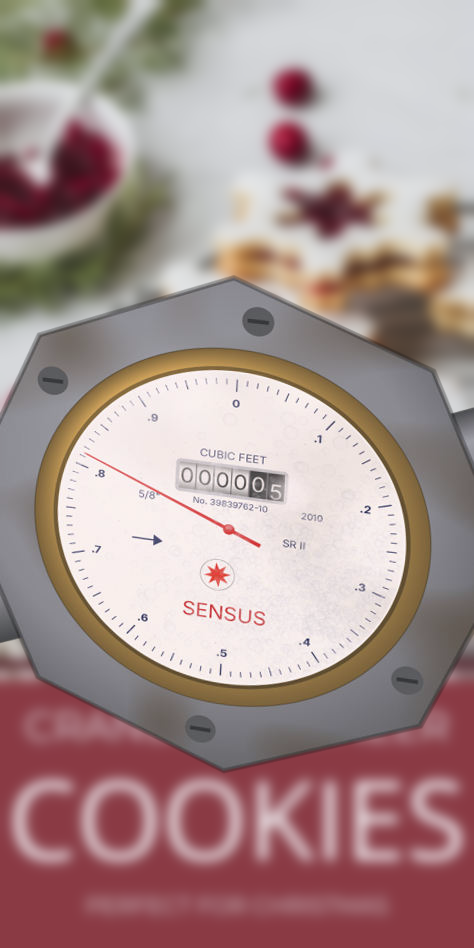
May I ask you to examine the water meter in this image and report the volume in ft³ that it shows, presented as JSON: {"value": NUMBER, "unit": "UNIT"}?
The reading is {"value": 4.81, "unit": "ft³"}
